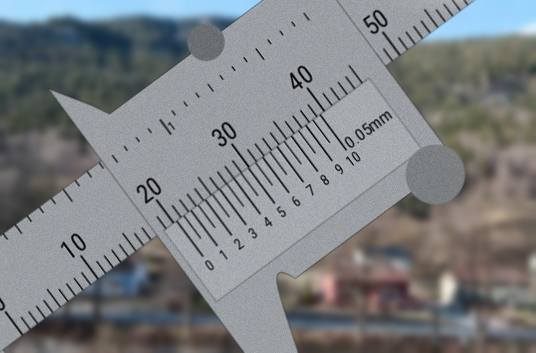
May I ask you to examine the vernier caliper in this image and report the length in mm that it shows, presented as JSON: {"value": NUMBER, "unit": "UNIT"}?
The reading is {"value": 20.4, "unit": "mm"}
